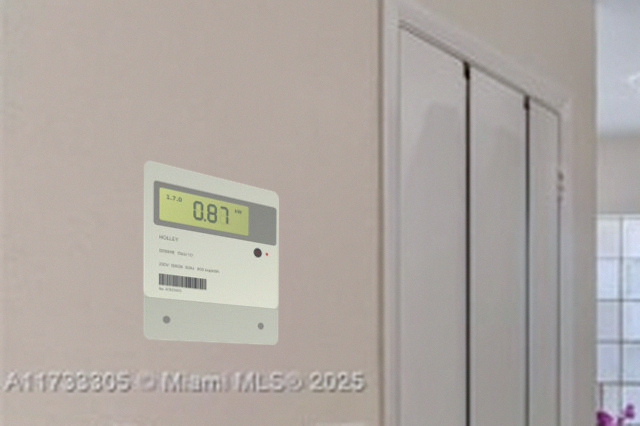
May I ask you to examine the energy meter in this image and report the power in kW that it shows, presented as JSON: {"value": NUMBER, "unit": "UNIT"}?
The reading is {"value": 0.87, "unit": "kW"}
